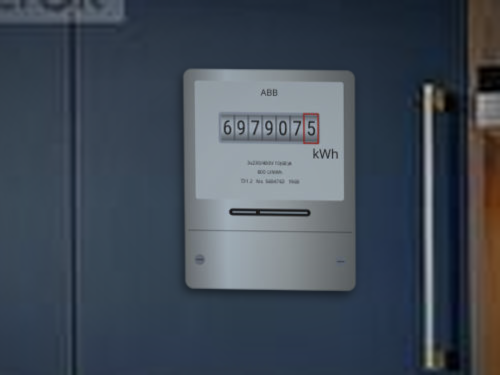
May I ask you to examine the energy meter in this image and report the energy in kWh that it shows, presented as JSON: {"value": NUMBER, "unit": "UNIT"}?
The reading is {"value": 697907.5, "unit": "kWh"}
